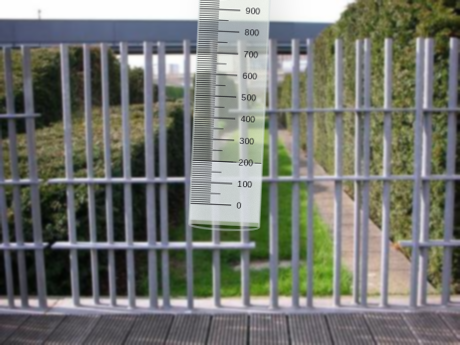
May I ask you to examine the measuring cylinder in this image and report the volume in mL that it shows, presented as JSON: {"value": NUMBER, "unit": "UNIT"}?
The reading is {"value": 200, "unit": "mL"}
